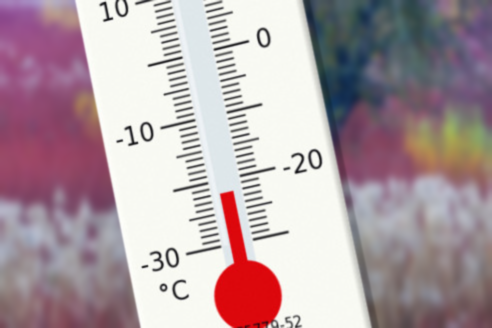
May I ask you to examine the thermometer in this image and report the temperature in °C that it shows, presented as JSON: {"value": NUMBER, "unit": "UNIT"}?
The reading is {"value": -22, "unit": "°C"}
